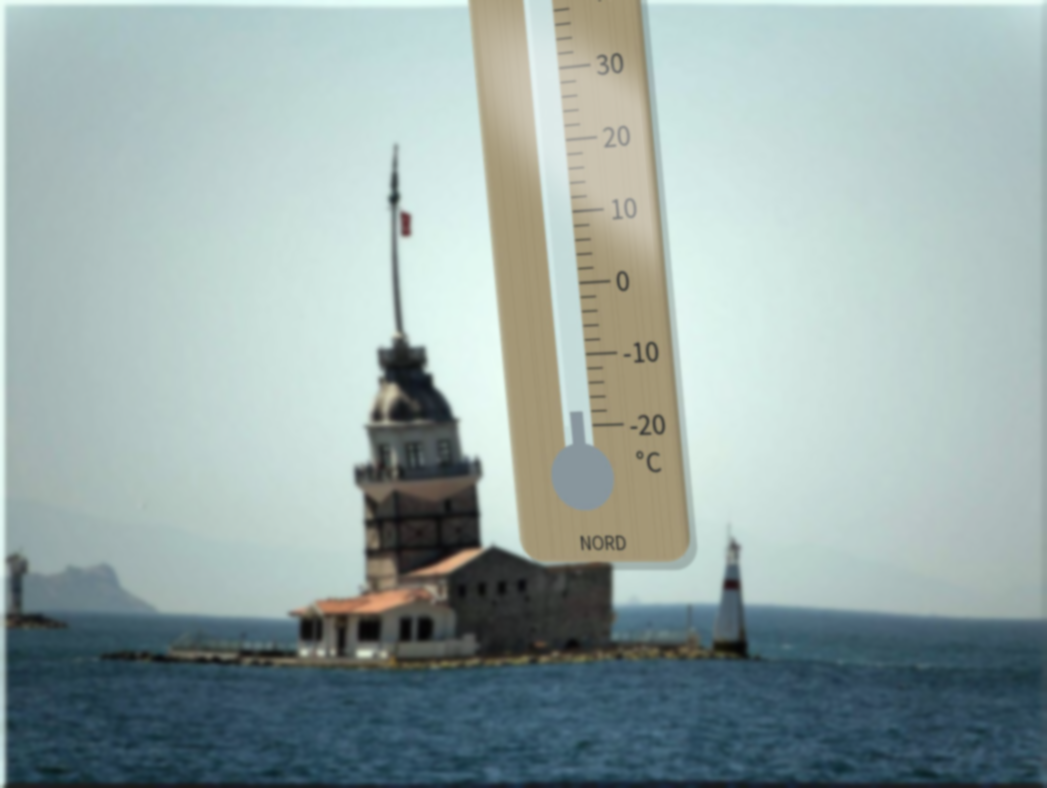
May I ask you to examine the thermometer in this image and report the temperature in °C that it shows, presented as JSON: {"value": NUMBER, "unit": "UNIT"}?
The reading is {"value": -18, "unit": "°C"}
